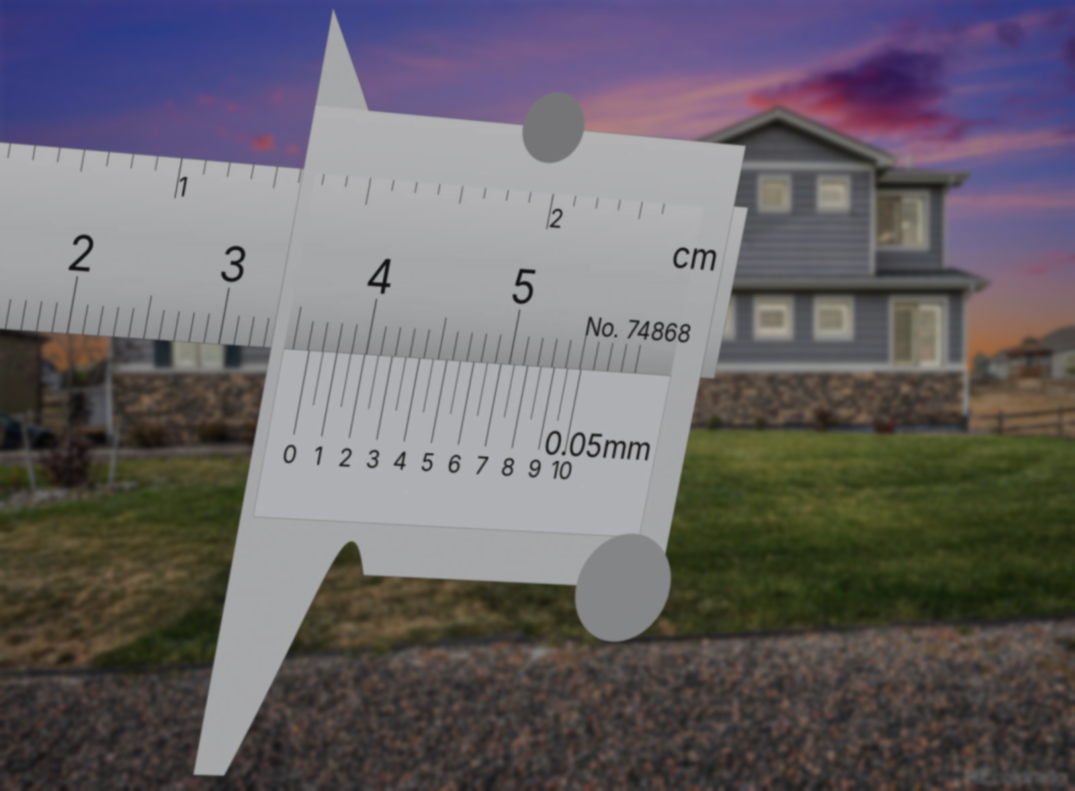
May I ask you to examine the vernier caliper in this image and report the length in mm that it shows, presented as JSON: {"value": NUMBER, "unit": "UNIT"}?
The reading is {"value": 36.1, "unit": "mm"}
